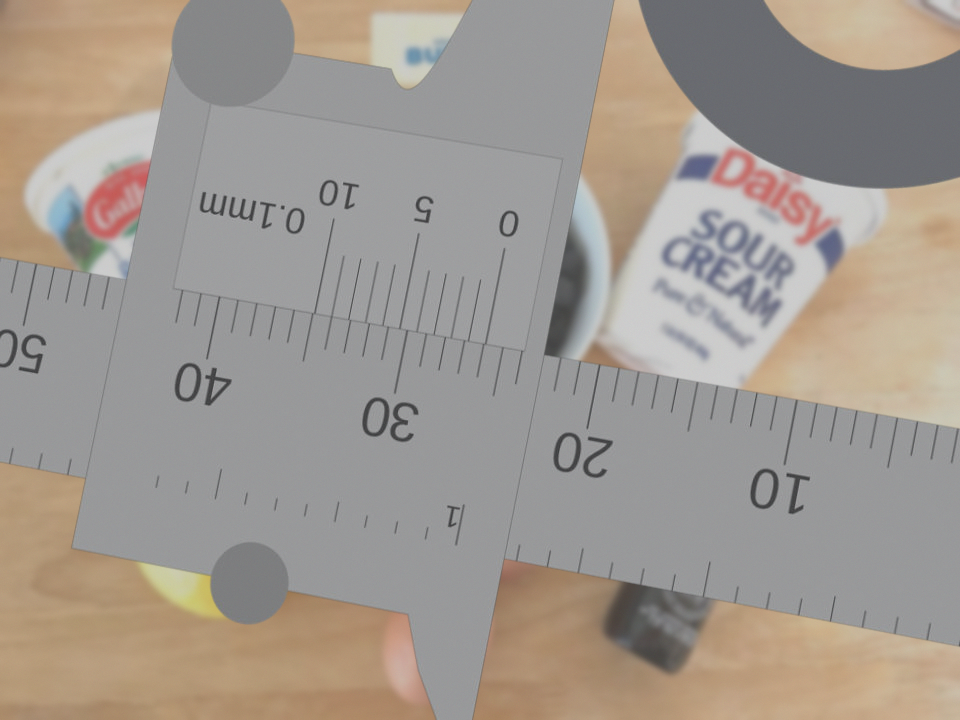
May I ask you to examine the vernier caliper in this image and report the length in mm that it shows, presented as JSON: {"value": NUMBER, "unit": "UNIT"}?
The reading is {"value": 25.9, "unit": "mm"}
